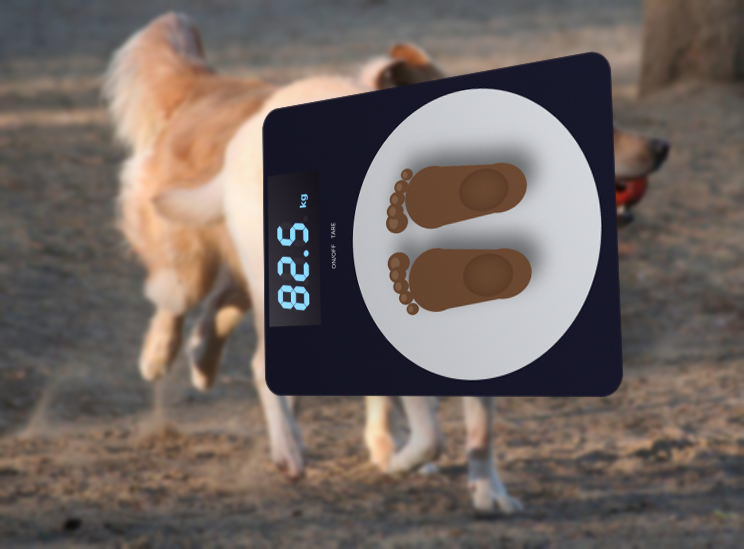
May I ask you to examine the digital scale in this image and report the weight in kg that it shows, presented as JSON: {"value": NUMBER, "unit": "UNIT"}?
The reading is {"value": 82.5, "unit": "kg"}
